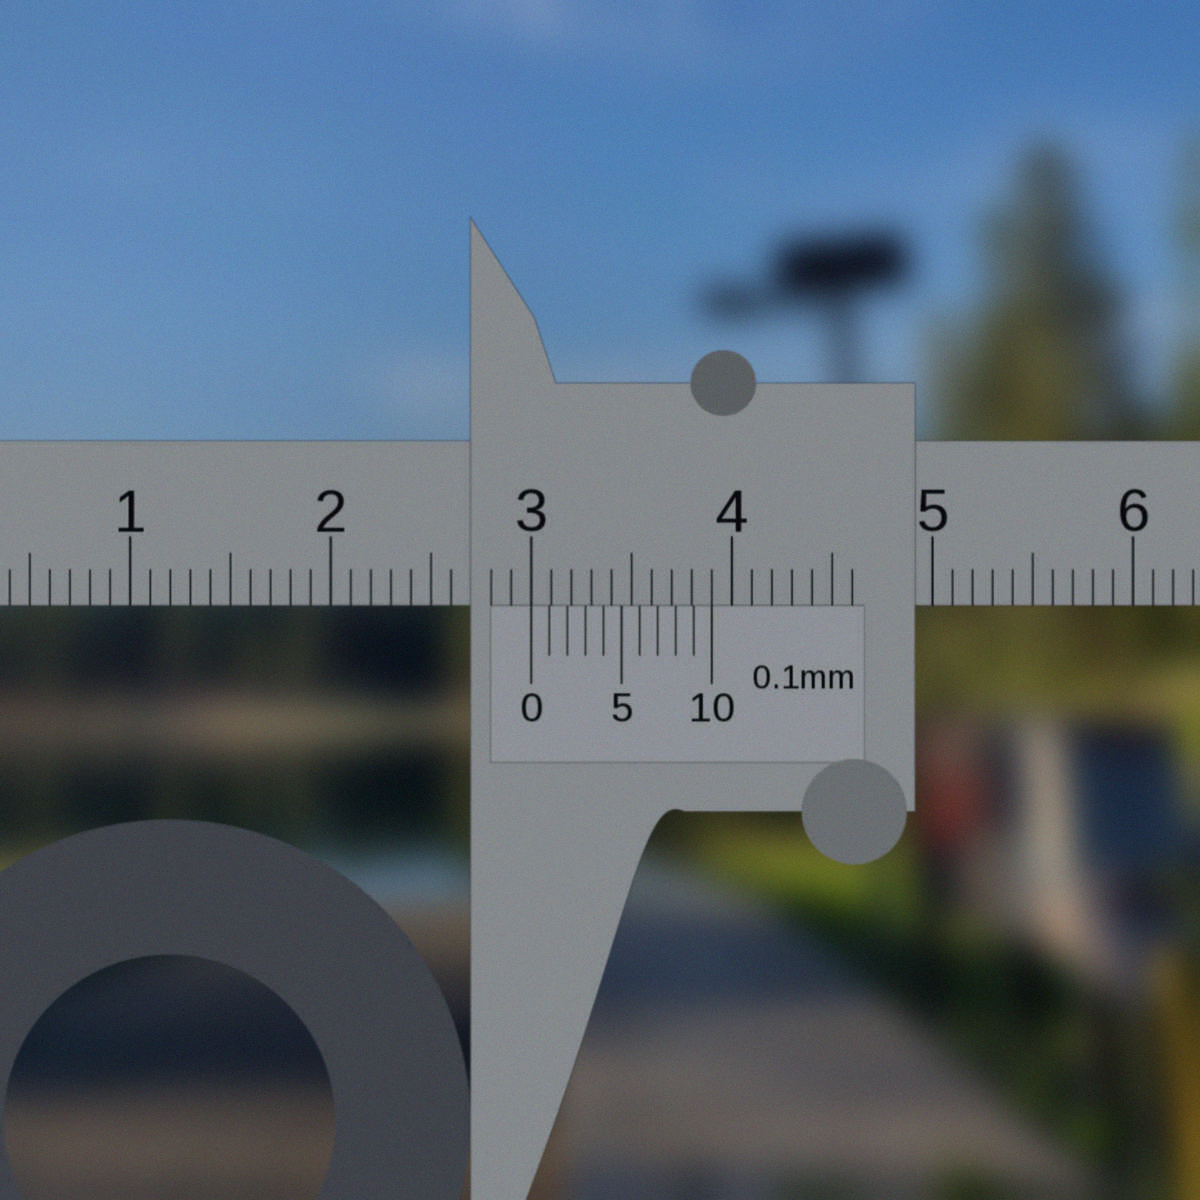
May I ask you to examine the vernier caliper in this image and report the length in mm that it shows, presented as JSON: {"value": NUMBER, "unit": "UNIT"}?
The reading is {"value": 30.0, "unit": "mm"}
